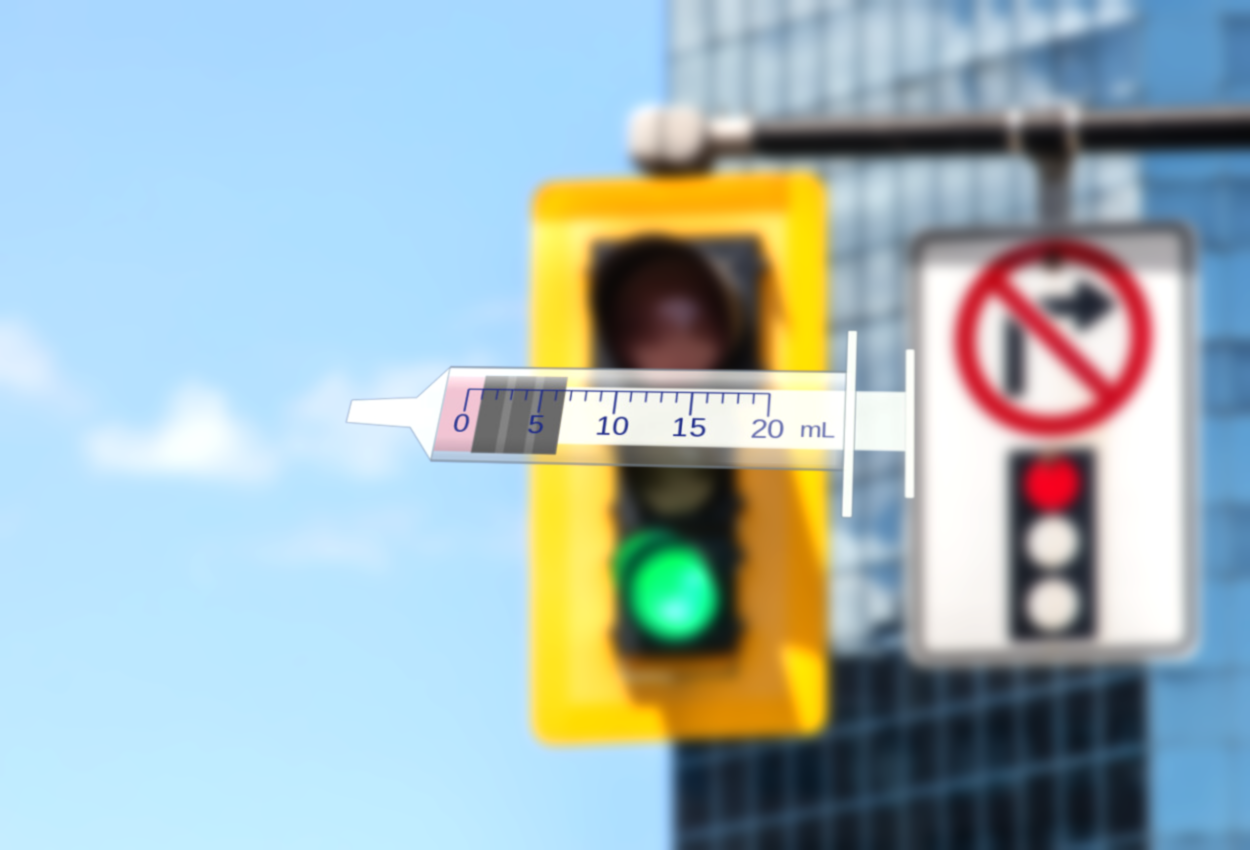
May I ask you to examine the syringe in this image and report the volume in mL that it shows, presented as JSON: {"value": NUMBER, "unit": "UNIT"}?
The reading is {"value": 1, "unit": "mL"}
